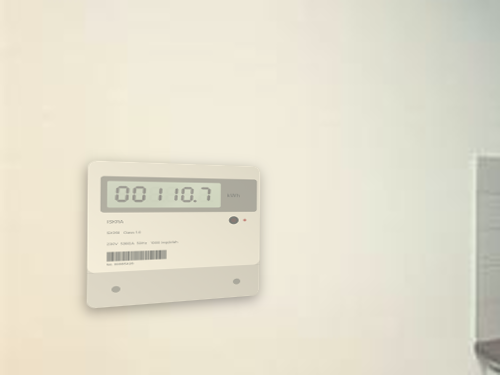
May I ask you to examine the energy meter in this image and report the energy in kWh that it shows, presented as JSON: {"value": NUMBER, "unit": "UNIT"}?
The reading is {"value": 110.7, "unit": "kWh"}
